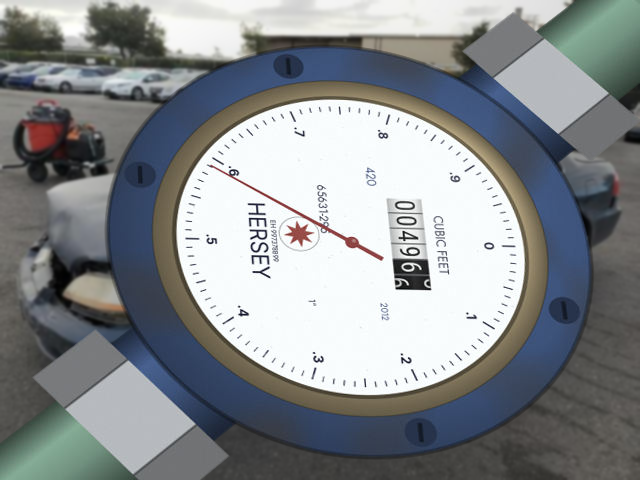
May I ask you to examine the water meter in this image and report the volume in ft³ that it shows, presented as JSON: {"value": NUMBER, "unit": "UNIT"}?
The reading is {"value": 4965.59, "unit": "ft³"}
